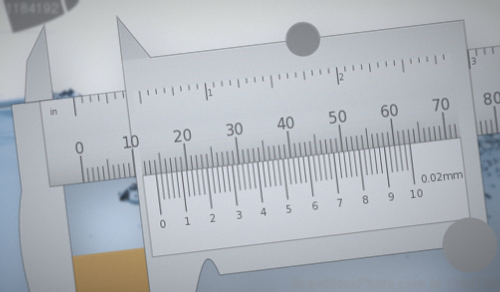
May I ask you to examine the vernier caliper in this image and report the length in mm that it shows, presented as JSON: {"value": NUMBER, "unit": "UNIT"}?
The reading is {"value": 14.0, "unit": "mm"}
